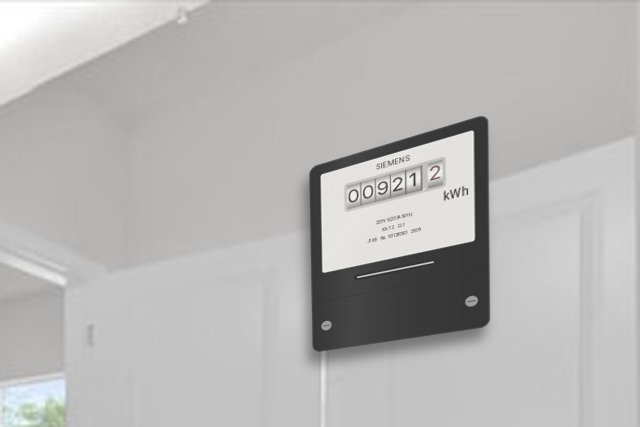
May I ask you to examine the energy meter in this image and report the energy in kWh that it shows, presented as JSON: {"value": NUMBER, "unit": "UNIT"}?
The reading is {"value": 921.2, "unit": "kWh"}
